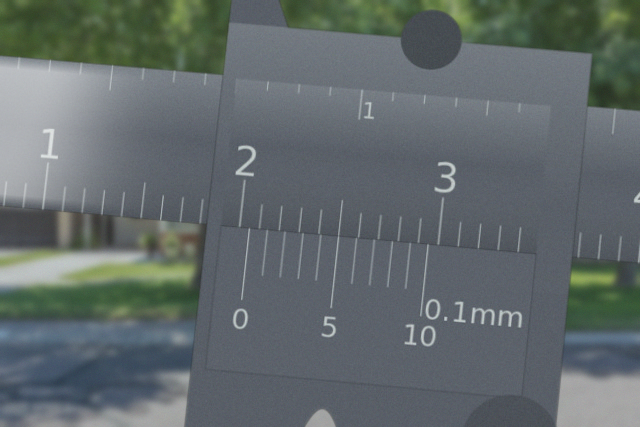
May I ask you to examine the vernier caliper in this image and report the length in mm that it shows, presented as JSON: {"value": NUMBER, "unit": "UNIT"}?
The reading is {"value": 20.5, "unit": "mm"}
